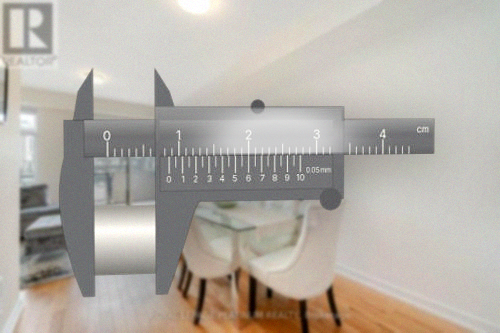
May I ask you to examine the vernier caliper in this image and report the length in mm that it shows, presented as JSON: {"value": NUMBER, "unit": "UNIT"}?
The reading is {"value": 8.6, "unit": "mm"}
